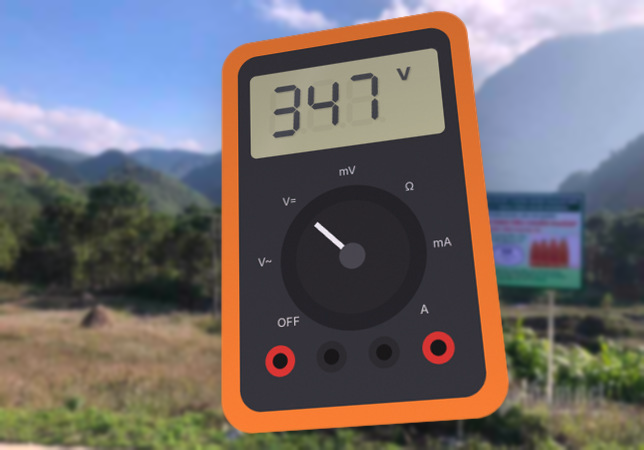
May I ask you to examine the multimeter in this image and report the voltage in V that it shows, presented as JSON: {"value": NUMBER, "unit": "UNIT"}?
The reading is {"value": 347, "unit": "V"}
